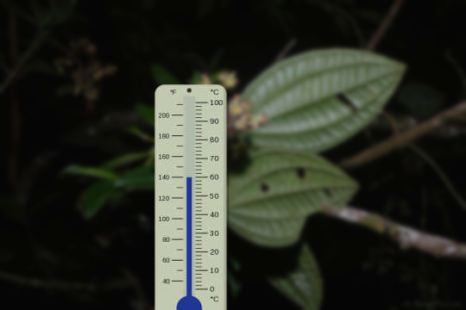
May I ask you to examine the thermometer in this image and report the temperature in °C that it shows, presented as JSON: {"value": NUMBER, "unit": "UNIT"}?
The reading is {"value": 60, "unit": "°C"}
